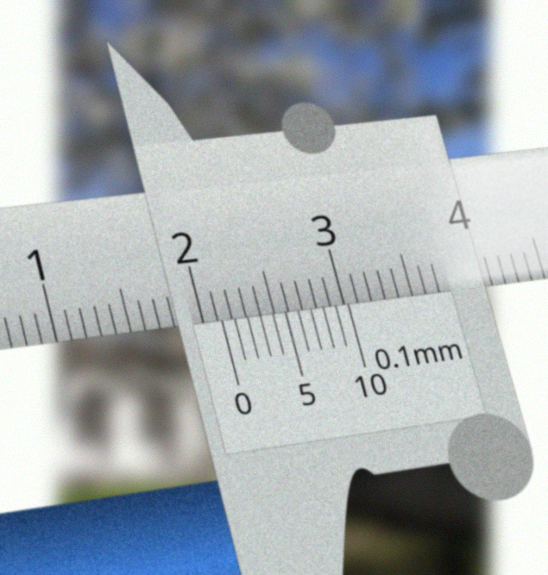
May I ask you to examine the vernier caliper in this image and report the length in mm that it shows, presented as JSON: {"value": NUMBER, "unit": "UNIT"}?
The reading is {"value": 21.3, "unit": "mm"}
